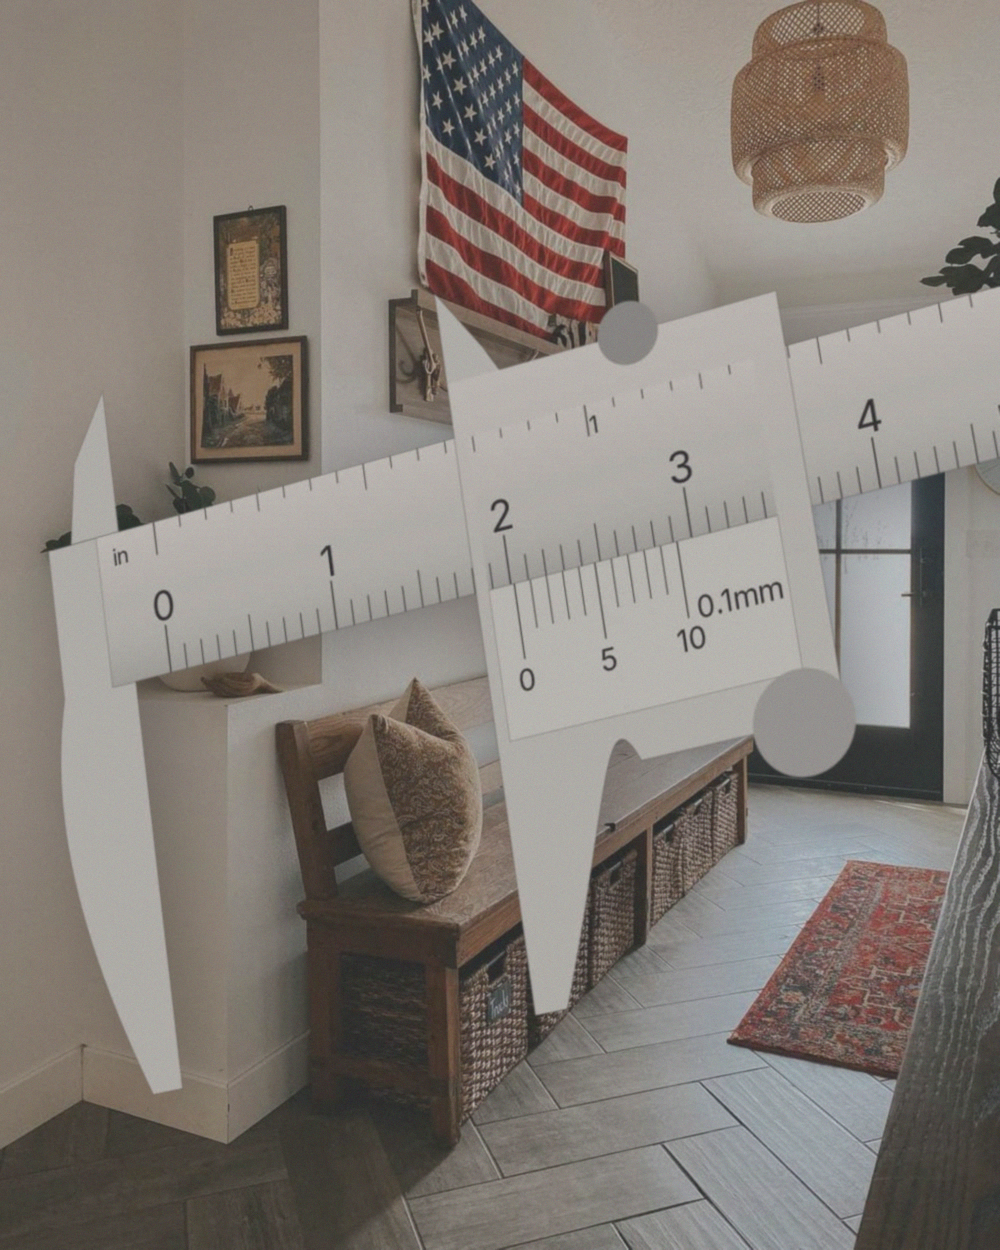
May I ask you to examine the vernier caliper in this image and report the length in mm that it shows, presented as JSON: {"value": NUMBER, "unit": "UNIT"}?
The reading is {"value": 20.2, "unit": "mm"}
